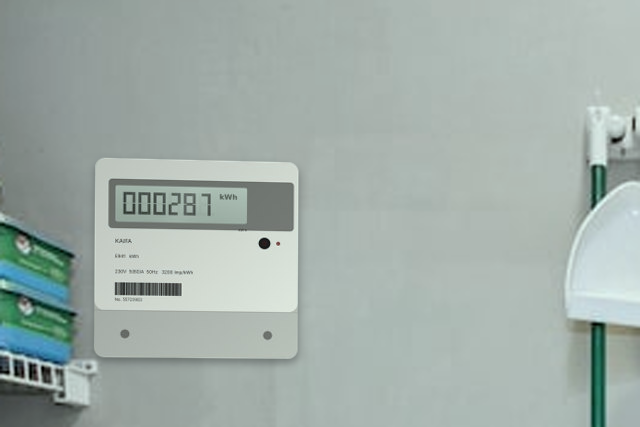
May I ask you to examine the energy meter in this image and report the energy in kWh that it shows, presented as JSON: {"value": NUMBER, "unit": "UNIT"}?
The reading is {"value": 287, "unit": "kWh"}
